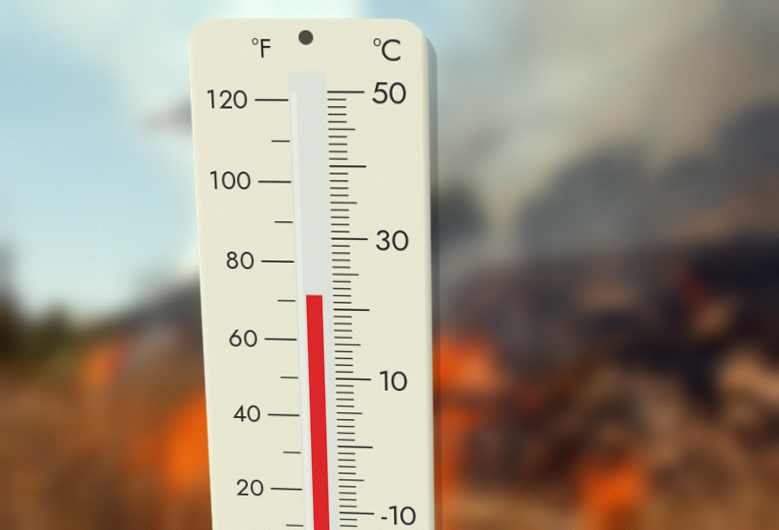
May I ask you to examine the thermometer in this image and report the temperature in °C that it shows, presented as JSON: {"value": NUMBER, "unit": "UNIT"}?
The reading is {"value": 22, "unit": "°C"}
